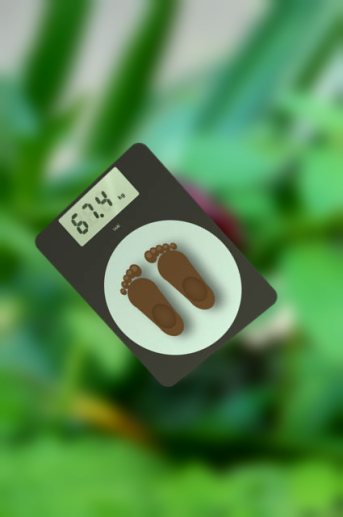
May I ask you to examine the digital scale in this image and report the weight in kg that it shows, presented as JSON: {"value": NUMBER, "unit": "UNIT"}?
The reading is {"value": 67.4, "unit": "kg"}
